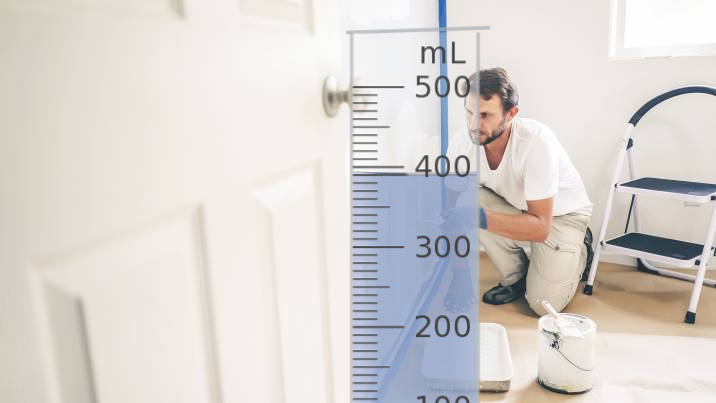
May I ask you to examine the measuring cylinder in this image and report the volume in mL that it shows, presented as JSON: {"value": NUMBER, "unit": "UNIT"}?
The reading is {"value": 390, "unit": "mL"}
